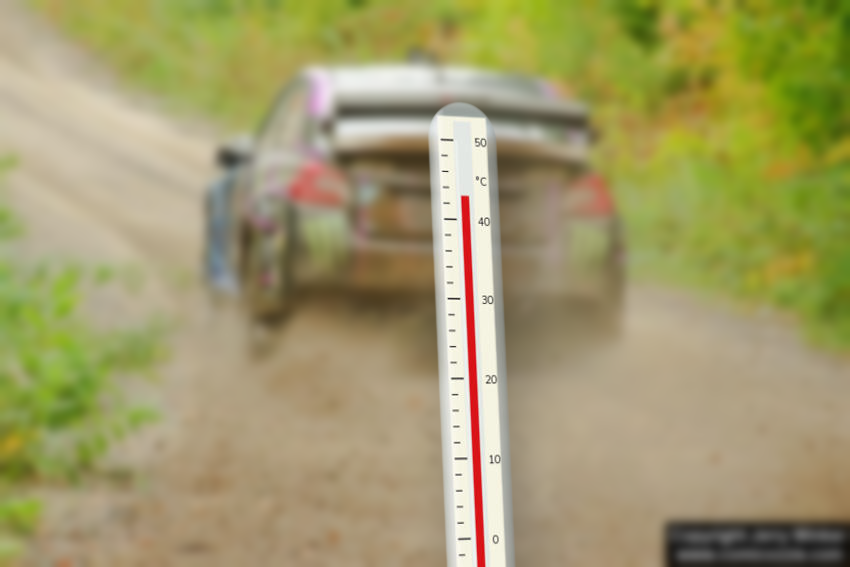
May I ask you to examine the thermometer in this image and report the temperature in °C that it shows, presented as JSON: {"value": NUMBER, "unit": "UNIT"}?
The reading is {"value": 43, "unit": "°C"}
